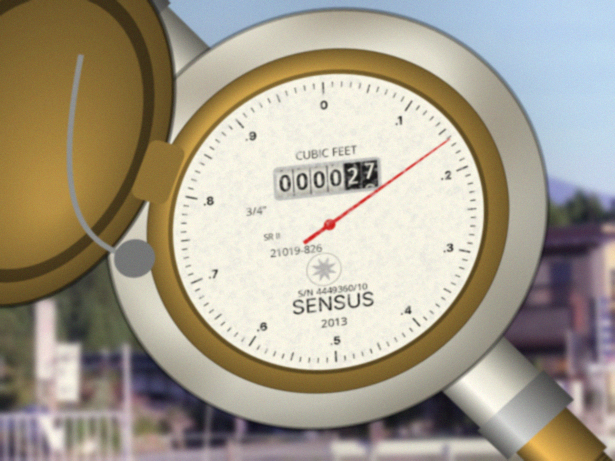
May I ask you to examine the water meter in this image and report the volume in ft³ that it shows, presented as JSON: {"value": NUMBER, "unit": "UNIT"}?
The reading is {"value": 27.16, "unit": "ft³"}
